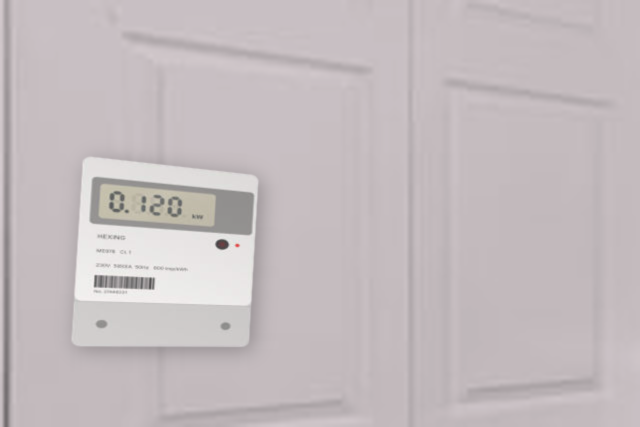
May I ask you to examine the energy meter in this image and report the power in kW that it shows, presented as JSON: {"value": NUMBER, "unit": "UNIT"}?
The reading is {"value": 0.120, "unit": "kW"}
